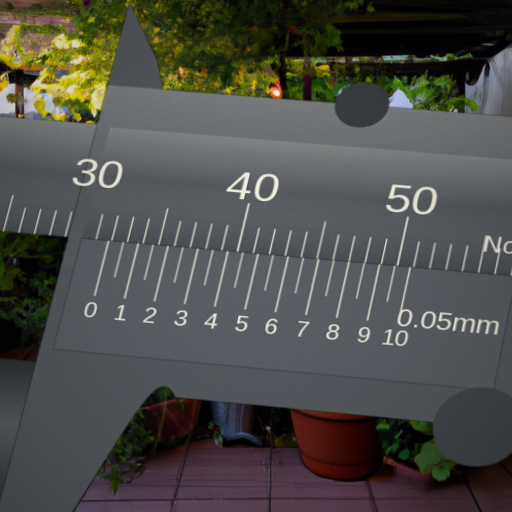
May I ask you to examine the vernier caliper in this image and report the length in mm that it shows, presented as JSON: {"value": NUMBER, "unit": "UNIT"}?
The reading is {"value": 31.8, "unit": "mm"}
